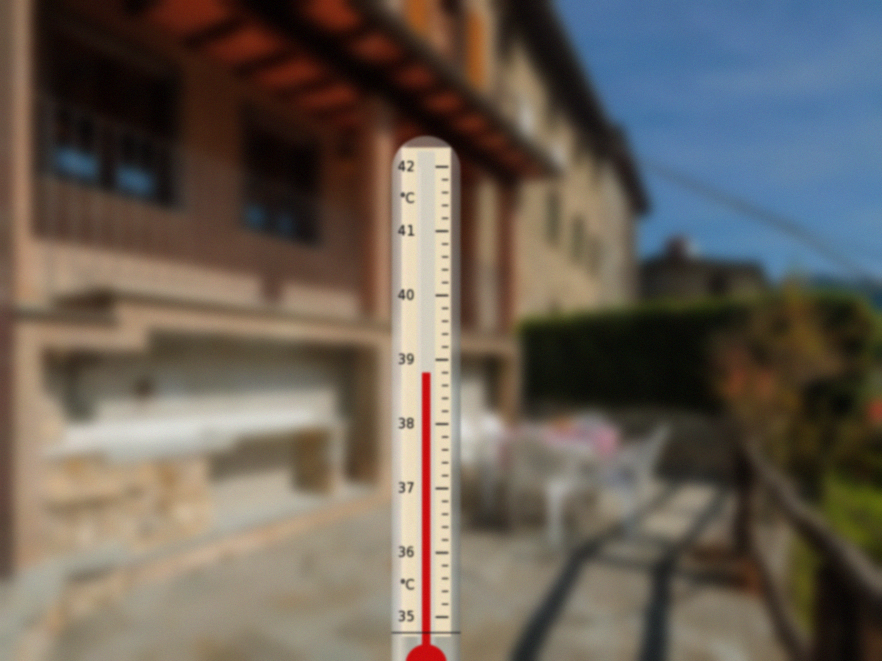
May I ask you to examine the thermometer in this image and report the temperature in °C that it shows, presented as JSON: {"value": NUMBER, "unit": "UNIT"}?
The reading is {"value": 38.8, "unit": "°C"}
